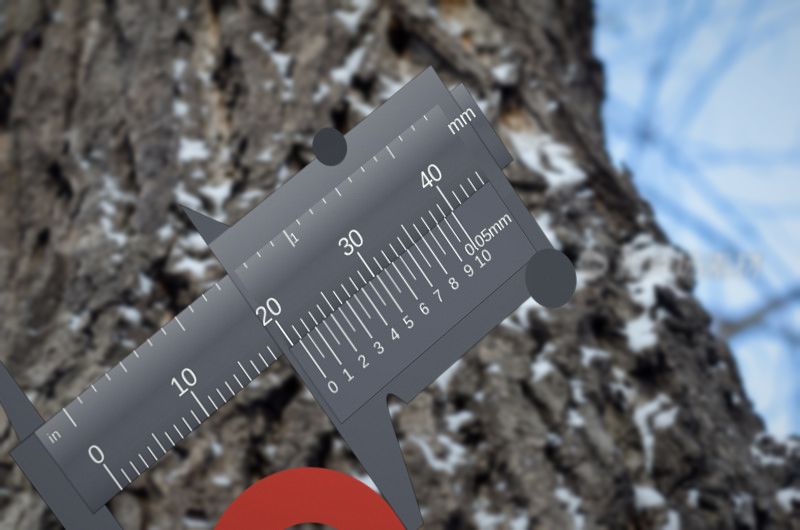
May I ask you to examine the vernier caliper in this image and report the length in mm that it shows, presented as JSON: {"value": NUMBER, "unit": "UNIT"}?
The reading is {"value": 20.8, "unit": "mm"}
